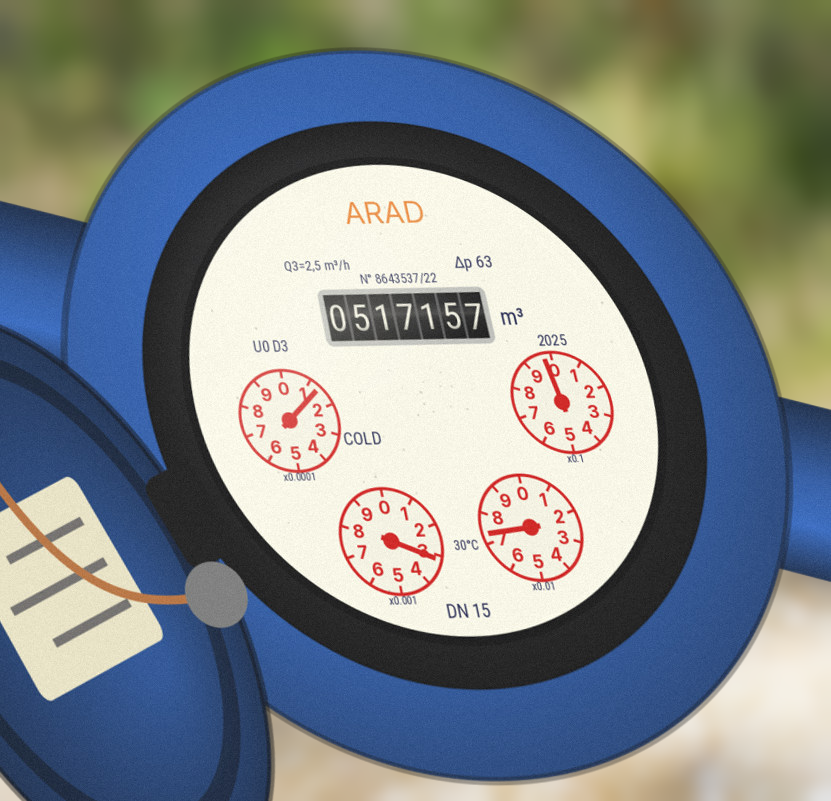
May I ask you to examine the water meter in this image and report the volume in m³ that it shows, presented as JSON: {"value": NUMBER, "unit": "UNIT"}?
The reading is {"value": 517156.9731, "unit": "m³"}
